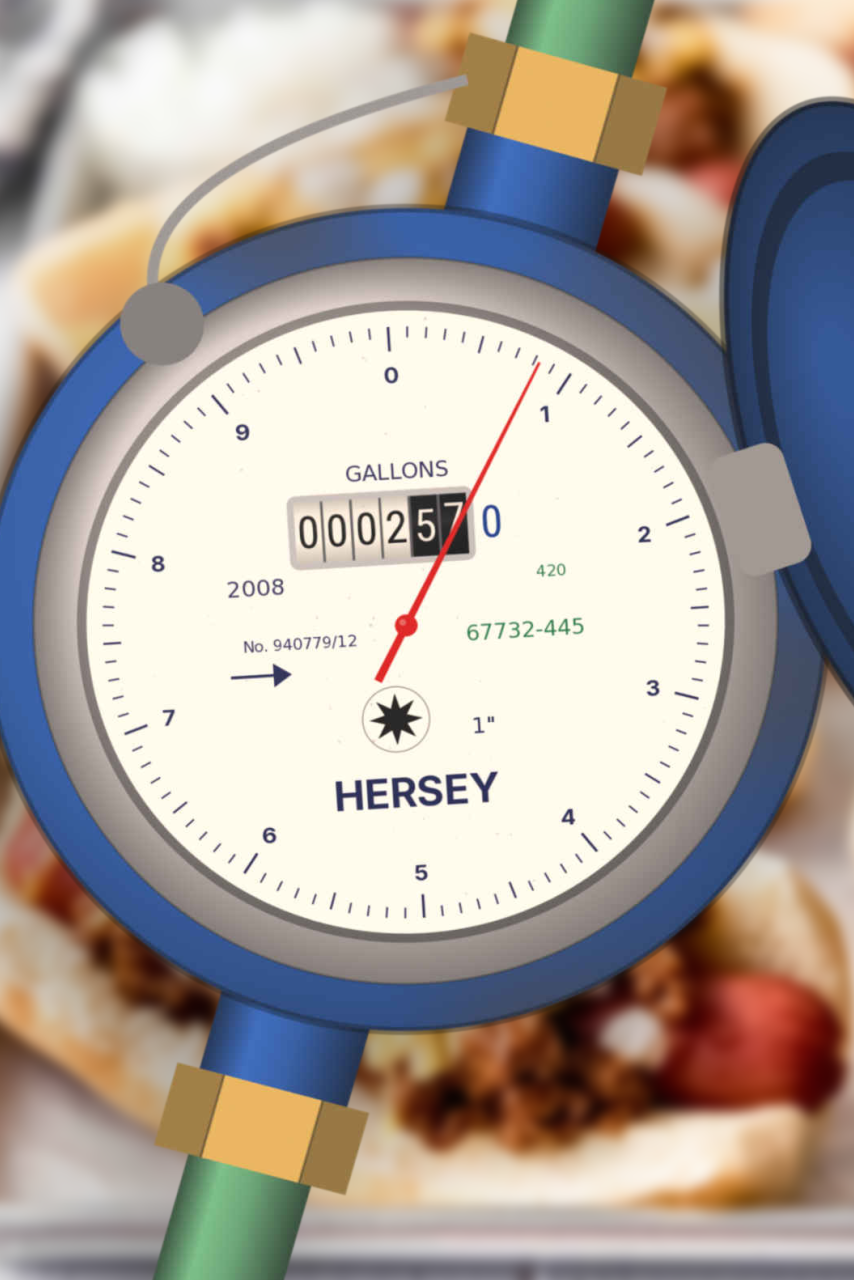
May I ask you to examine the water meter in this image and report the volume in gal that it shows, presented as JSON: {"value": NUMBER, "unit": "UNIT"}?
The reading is {"value": 2570.8, "unit": "gal"}
